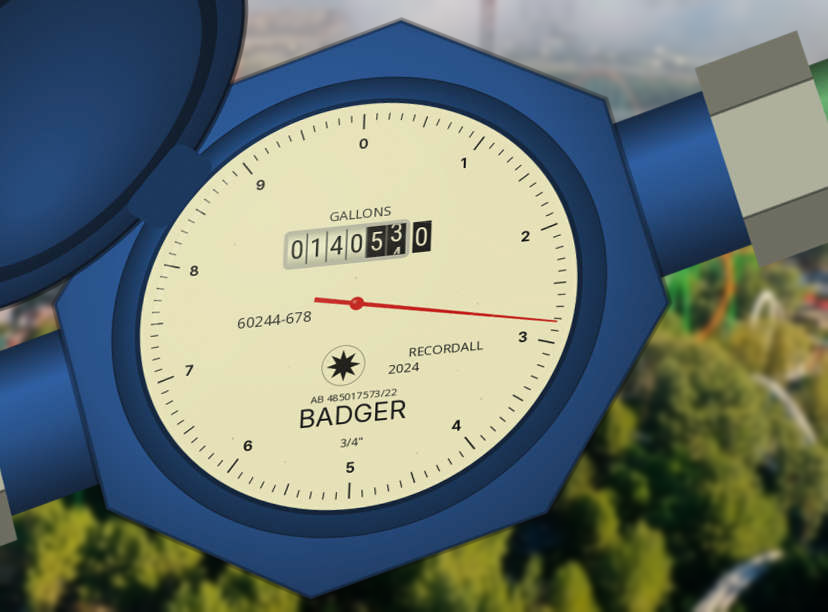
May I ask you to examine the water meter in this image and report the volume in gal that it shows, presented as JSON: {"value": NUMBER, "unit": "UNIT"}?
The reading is {"value": 140532.8, "unit": "gal"}
